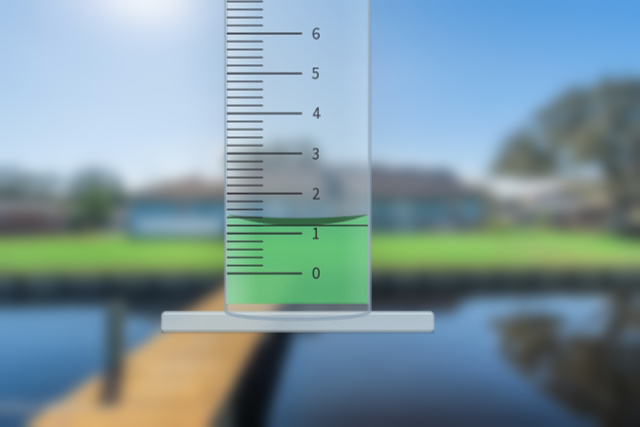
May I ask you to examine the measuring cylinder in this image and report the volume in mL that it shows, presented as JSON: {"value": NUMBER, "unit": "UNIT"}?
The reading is {"value": 1.2, "unit": "mL"}
